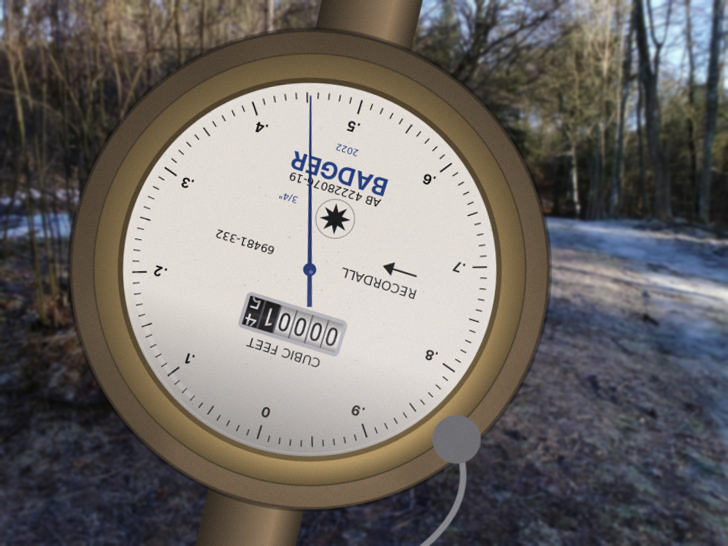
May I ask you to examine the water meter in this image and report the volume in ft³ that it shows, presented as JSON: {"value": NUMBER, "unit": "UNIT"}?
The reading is {"value": 14.45, "unit": "ft³"}
